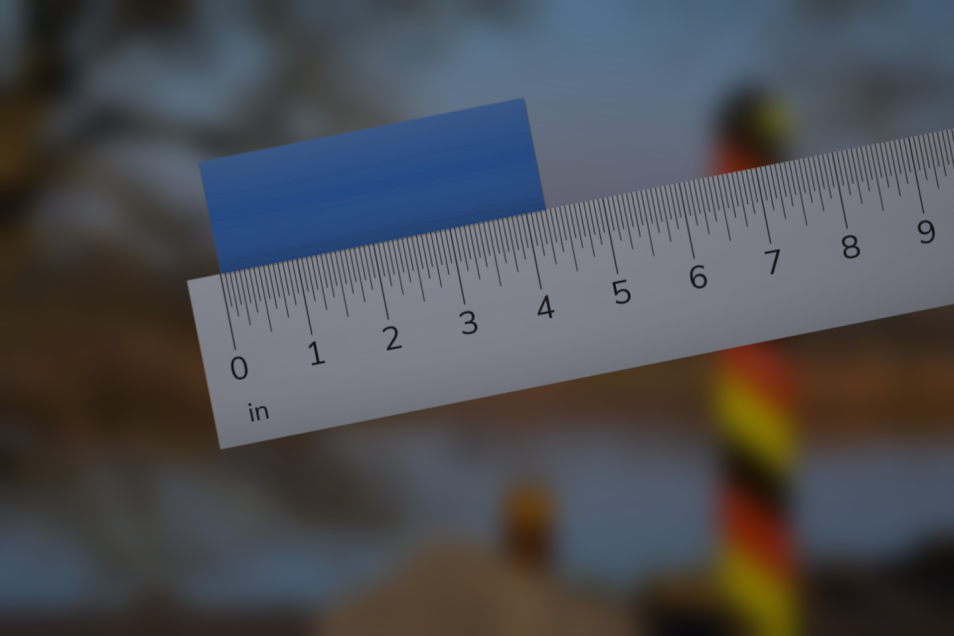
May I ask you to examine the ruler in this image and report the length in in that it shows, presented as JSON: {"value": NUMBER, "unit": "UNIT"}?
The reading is {"value": 4.25, "unit": "in"}
